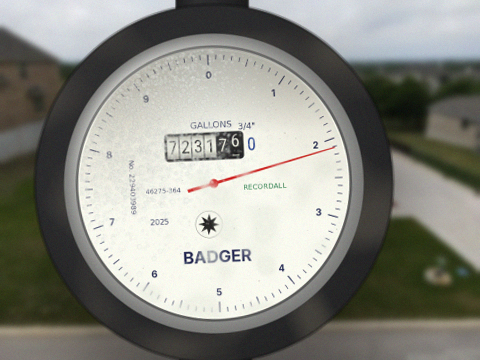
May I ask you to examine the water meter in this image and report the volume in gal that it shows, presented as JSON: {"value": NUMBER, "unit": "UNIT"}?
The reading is {"value": 7231762.1, "unit": "gal"}
